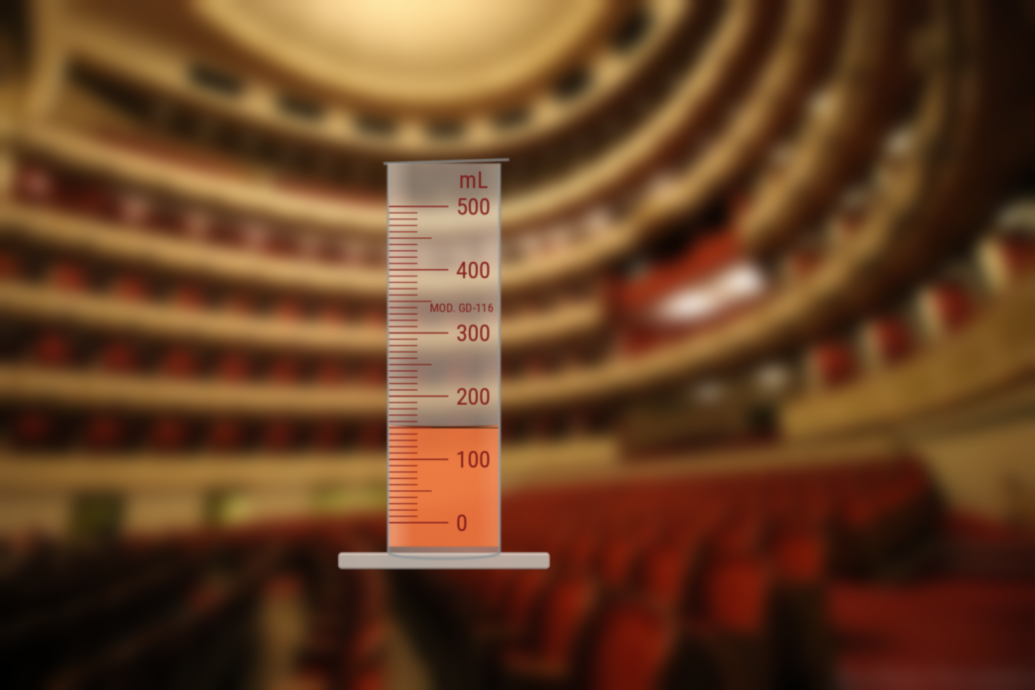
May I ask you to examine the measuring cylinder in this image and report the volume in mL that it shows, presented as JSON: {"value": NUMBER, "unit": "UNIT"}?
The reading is {"value": 150, "unit": "mL"}
